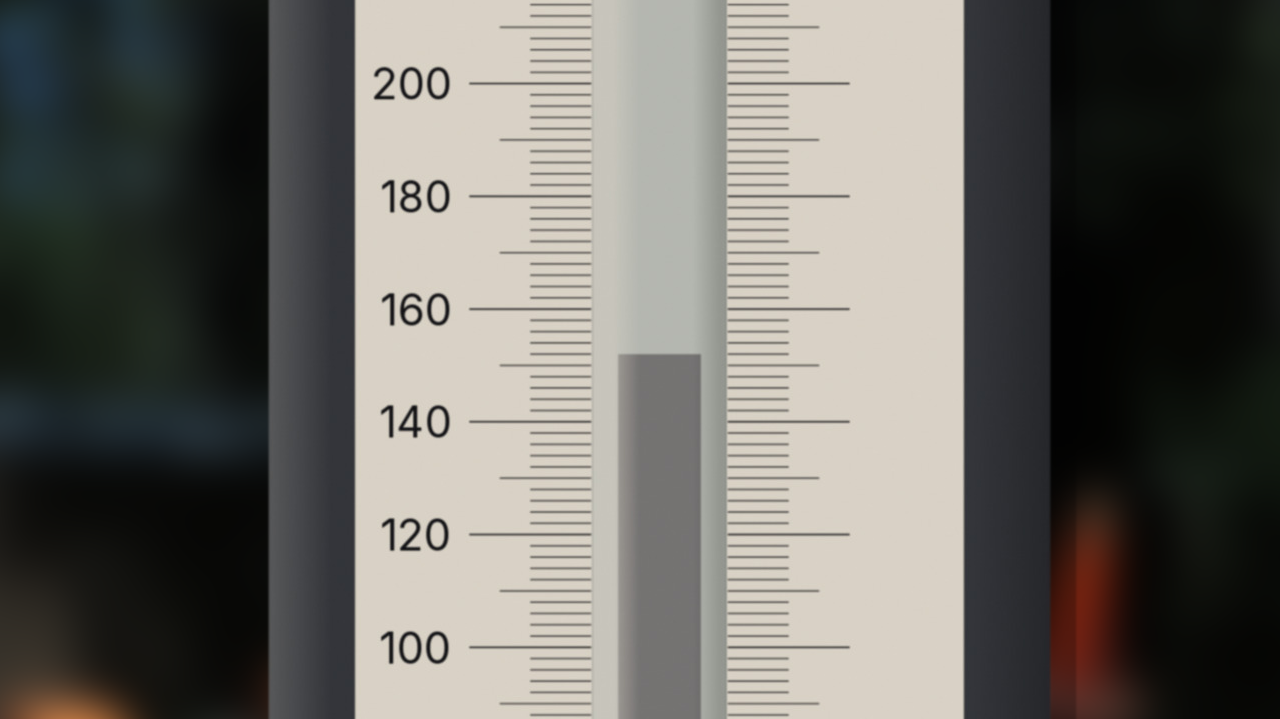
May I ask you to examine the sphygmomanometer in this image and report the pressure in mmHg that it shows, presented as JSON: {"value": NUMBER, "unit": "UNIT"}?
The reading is {"value": 152, "unit": "mmHg"}
